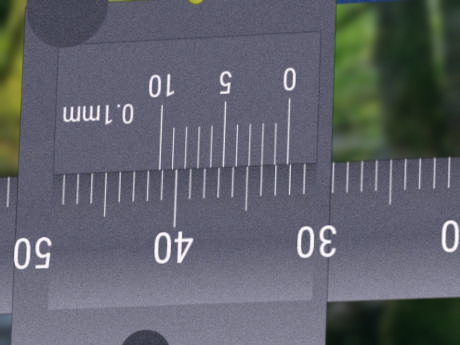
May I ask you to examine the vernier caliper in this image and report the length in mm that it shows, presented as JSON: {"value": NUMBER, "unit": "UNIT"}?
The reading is {"value": 32.2, "unit": "mm"}
